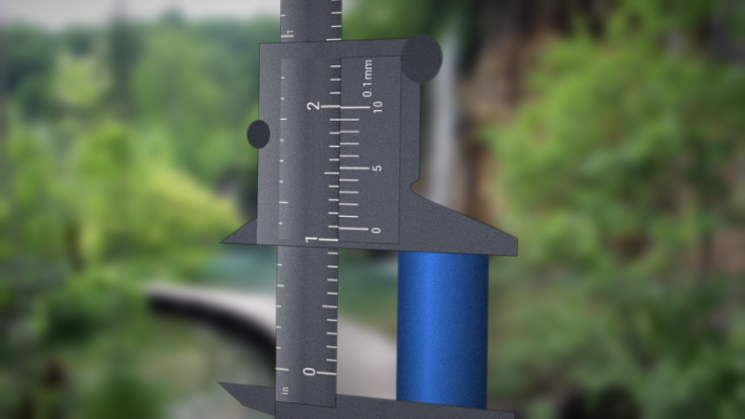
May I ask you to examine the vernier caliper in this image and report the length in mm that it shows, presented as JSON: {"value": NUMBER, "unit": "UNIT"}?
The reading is {"value": 10.9, "unit": "mm"}
